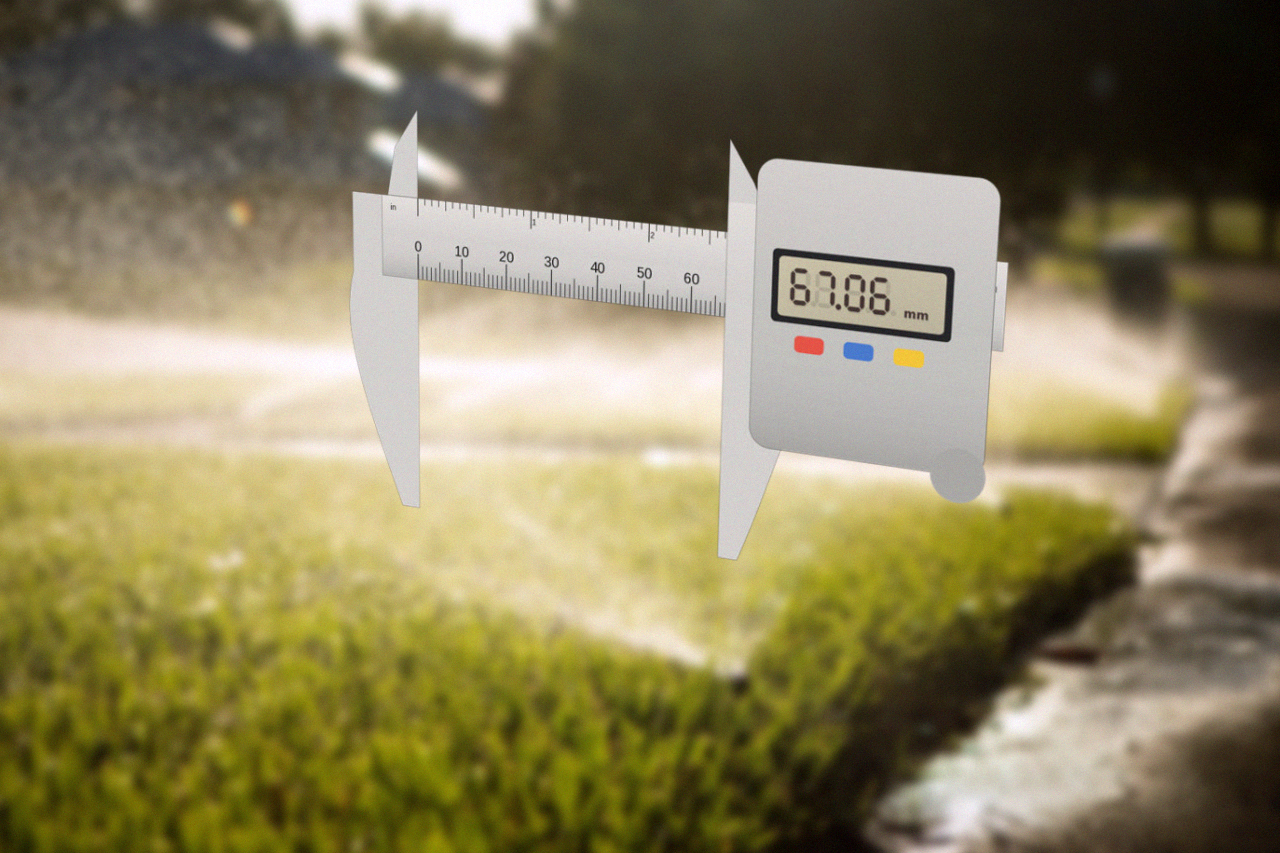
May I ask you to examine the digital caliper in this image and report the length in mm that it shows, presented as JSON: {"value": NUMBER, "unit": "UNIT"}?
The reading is {"value": 67.06, "unit": "mm"}
